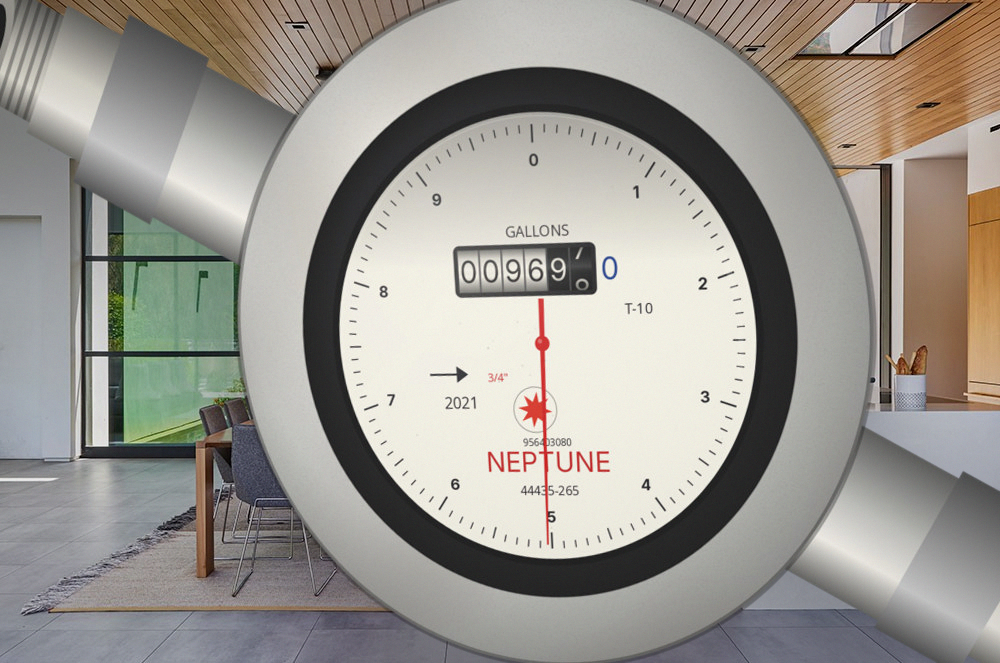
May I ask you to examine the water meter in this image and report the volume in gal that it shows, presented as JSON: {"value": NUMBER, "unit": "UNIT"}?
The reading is {"value": 96975.0, "unit": "gal"}
